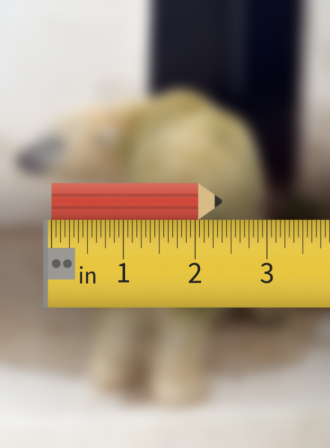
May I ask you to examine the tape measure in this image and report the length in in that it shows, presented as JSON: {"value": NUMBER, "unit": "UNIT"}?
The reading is {"value": 2.375, "unit": "in"}
